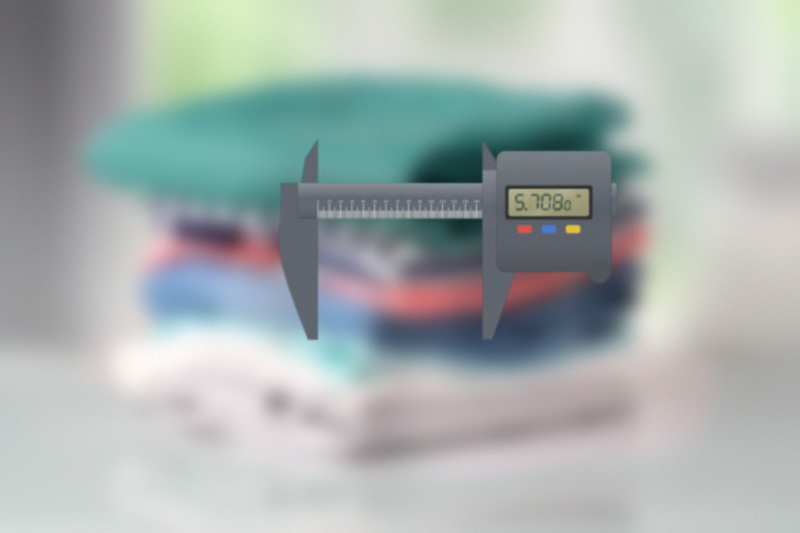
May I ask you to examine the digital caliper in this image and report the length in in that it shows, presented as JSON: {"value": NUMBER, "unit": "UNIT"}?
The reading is {"value": 5.7080, "unit": "in"}
